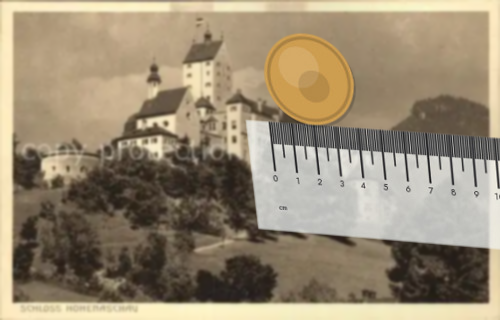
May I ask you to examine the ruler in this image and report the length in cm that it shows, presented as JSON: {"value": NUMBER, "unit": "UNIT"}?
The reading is {"value": 4, "unit": "cm"}
